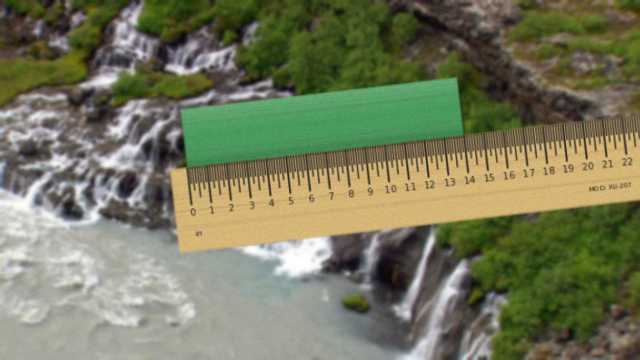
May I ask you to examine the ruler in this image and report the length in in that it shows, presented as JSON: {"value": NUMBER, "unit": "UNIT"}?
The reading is {"value": 14, "unit": "in"}
